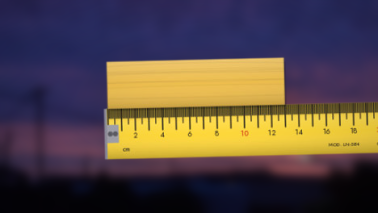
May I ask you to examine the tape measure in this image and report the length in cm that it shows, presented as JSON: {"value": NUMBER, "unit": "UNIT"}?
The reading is {"value": 13, "unit": "cm"}
